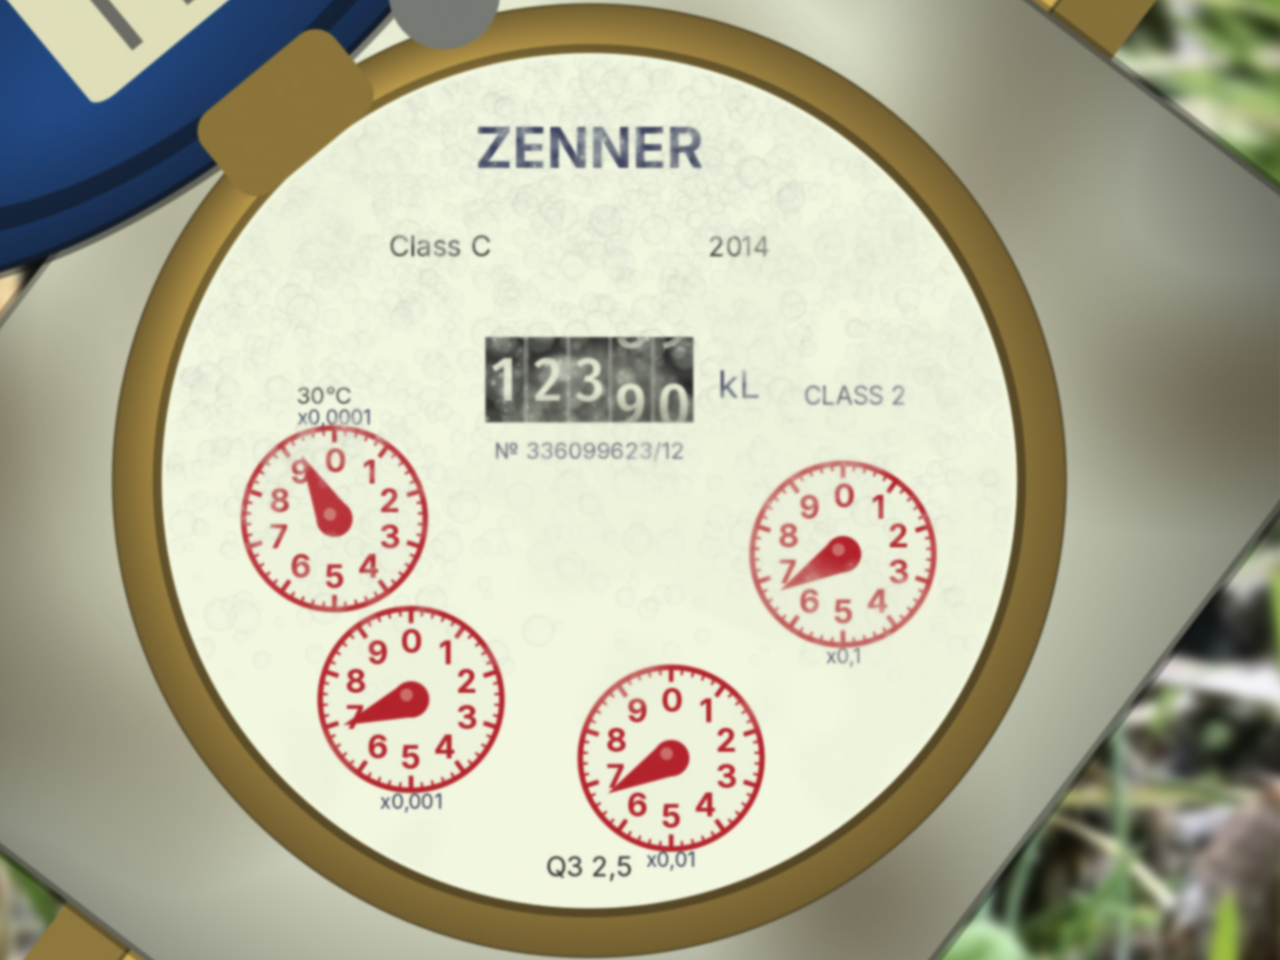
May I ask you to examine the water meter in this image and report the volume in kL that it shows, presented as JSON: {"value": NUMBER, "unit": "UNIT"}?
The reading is {"value": 12389.6669, "unit": "kL"}
